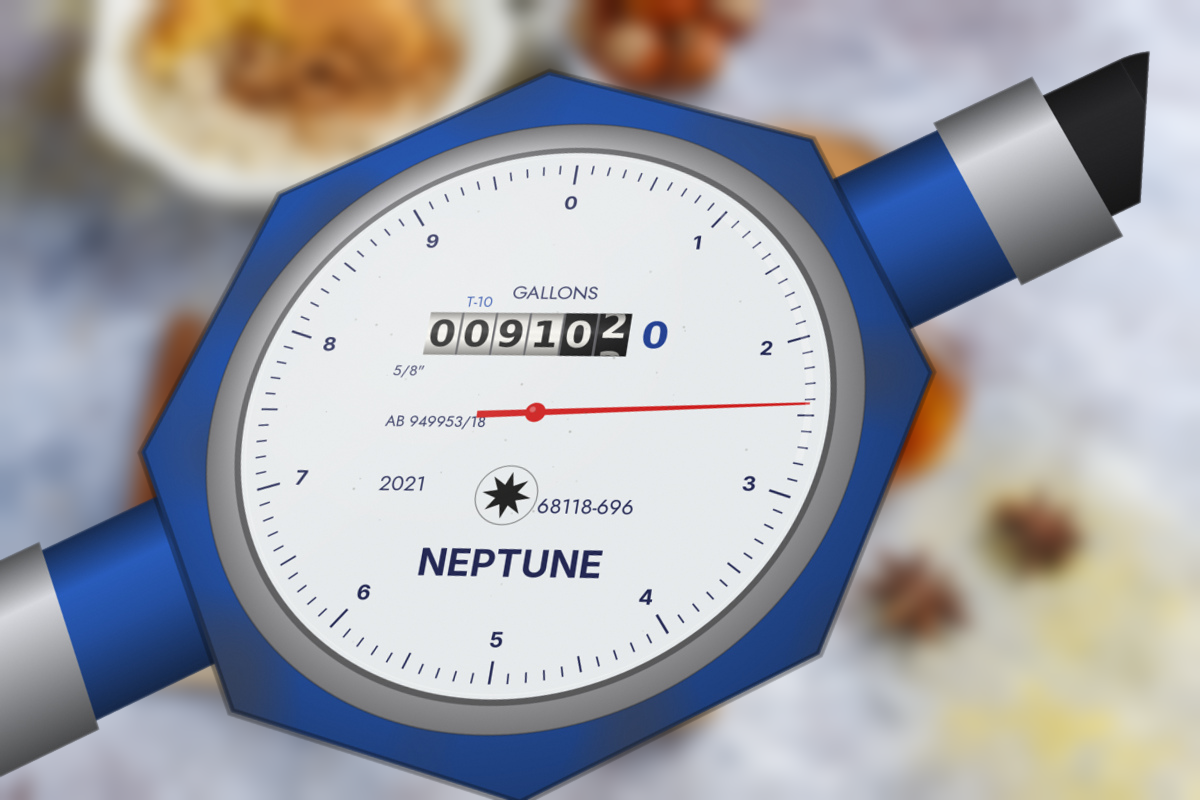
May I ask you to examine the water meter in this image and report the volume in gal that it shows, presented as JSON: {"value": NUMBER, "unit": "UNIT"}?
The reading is {"value": 91022.4, "unit": "gal"}
